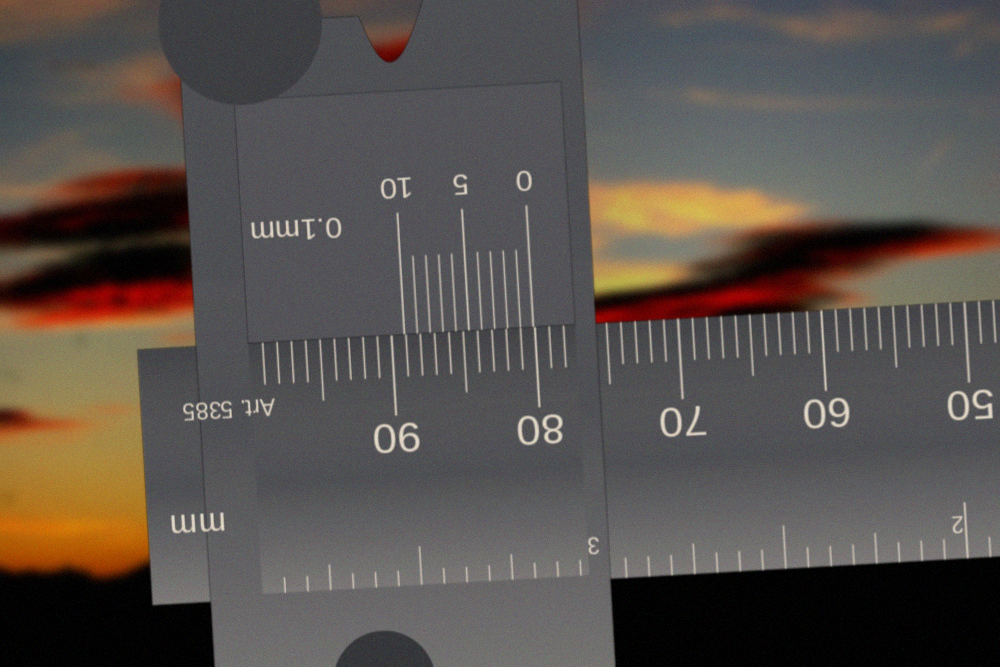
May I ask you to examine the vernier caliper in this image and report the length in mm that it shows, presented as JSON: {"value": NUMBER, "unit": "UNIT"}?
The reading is {"value": 80.1, "unit": "mm"}
